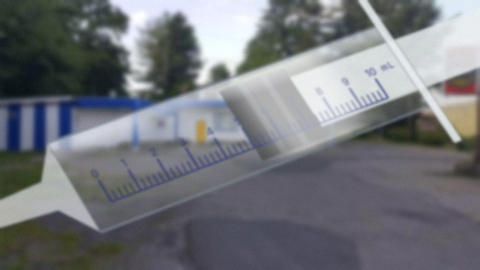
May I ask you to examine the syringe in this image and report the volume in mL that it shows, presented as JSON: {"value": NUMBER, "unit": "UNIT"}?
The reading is {"value": 5, "unit": "mL"}
